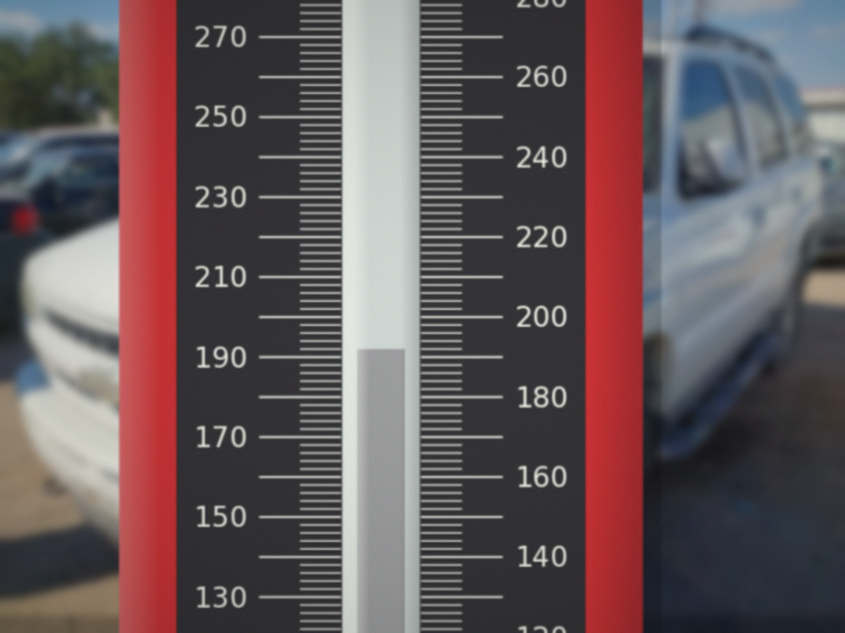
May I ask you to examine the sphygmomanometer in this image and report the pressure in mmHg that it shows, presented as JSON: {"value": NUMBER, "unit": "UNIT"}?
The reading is {"value": 192, "unit": "mmHg"}
